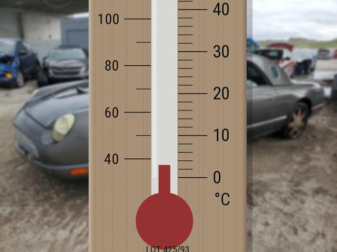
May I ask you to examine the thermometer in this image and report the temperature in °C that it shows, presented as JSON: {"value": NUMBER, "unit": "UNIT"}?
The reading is {"value": 3, "unit": "°C"}
